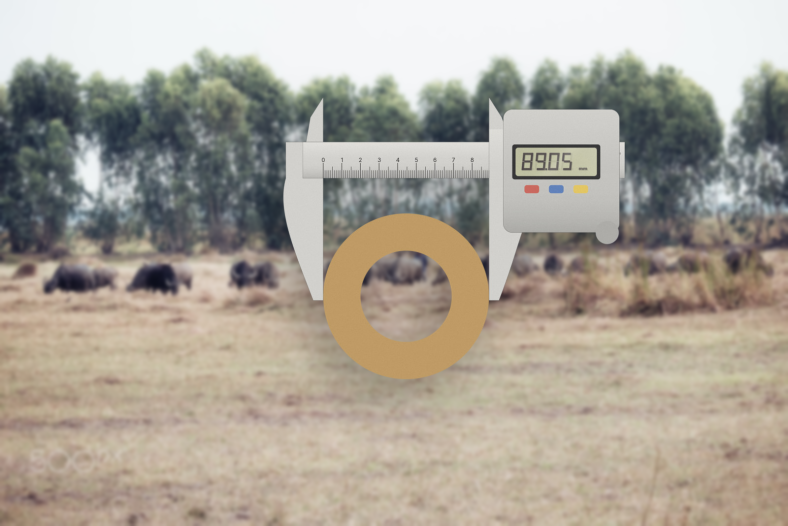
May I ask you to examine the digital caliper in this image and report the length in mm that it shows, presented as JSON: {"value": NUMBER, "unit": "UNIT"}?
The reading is {"value": 89.05, "unit": "mm"}
